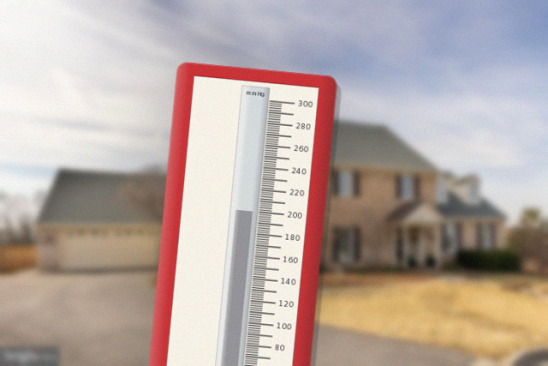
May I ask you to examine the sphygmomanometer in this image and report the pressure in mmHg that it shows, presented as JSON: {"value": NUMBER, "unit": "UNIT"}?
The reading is {"value": 200, "unit": "mmHg"}
